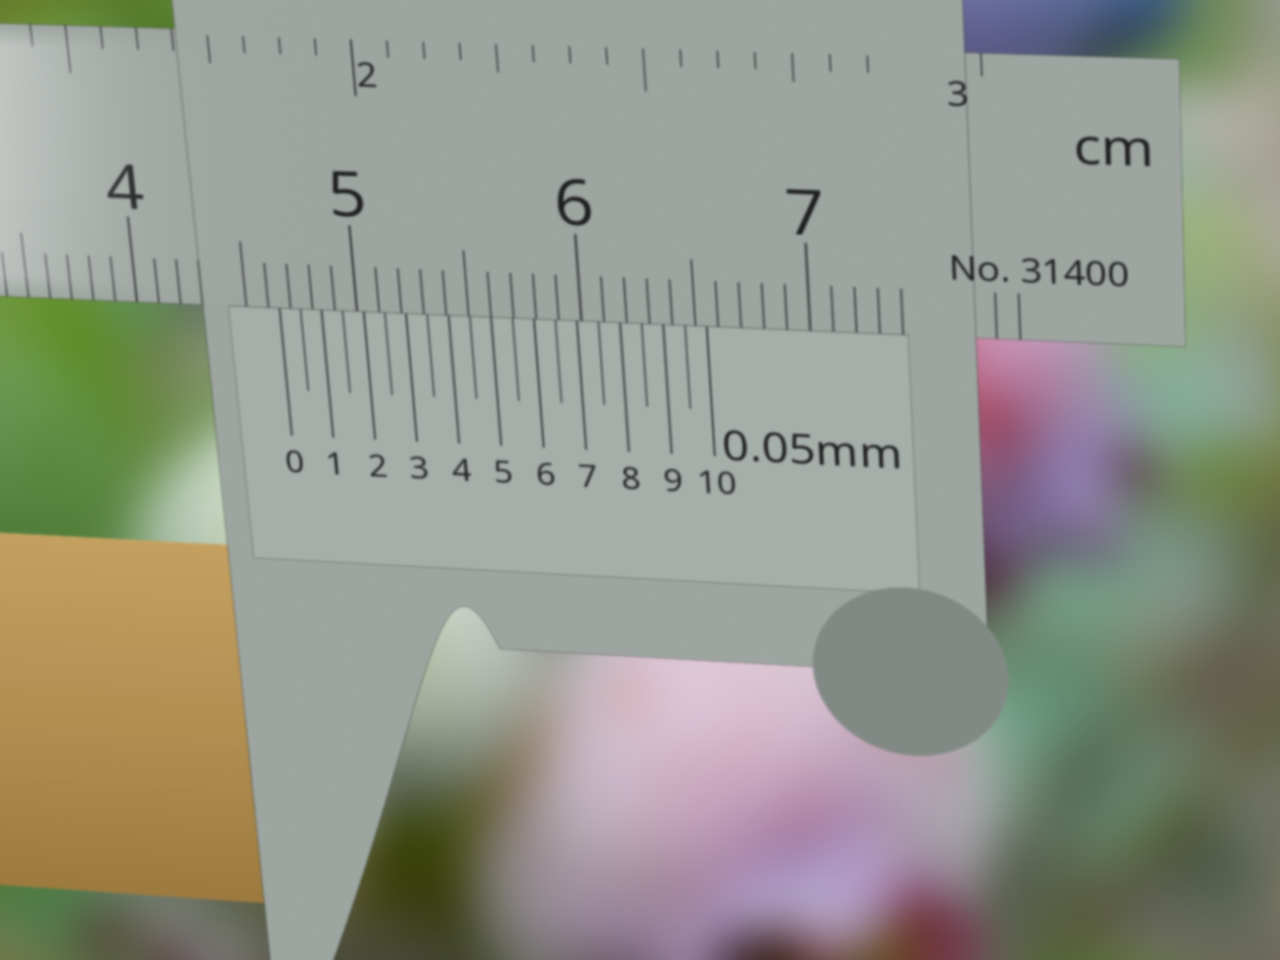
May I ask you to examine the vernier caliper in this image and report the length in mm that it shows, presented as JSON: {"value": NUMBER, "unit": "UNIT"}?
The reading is {"value": 46.5, "unit": "mm"}
